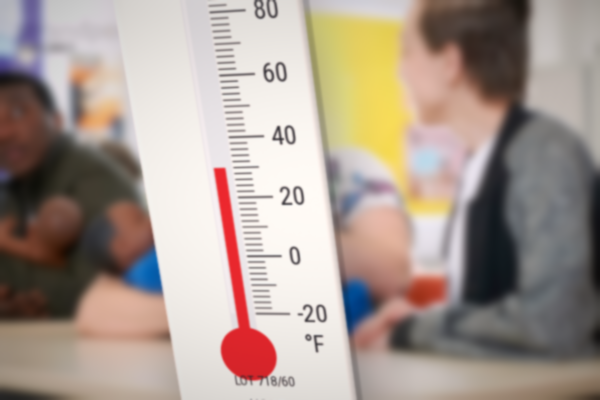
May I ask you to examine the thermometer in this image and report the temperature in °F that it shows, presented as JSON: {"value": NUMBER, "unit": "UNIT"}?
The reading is {"value": 30, "unit": "°F"}
